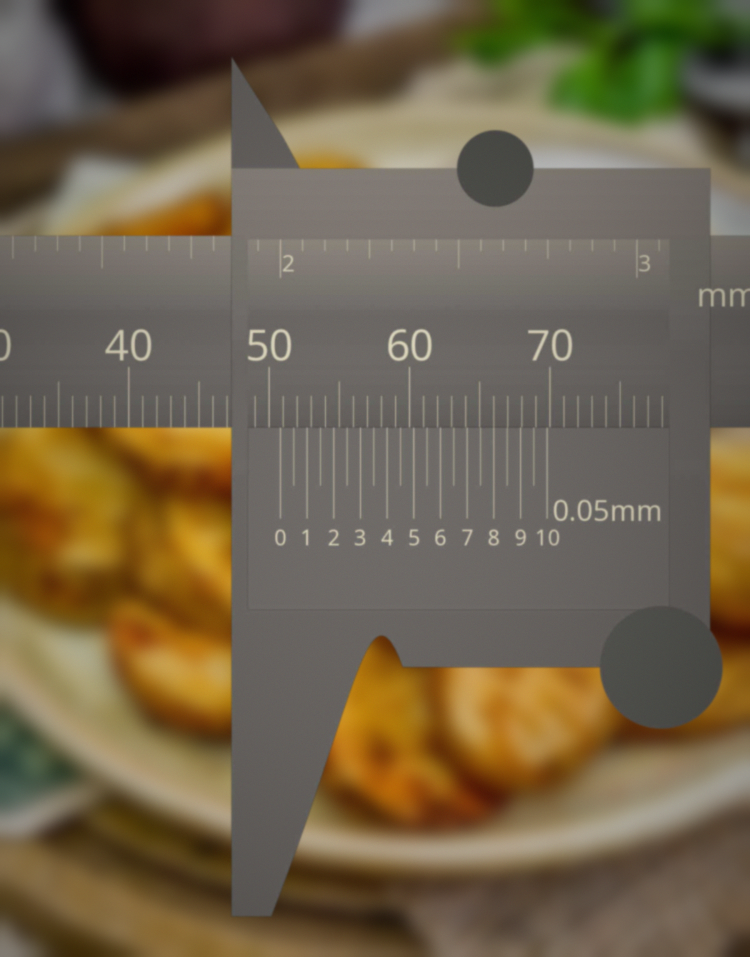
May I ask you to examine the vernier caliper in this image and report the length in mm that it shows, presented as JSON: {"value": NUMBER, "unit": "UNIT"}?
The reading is {"value": 50.8, "unit": "mm"}
